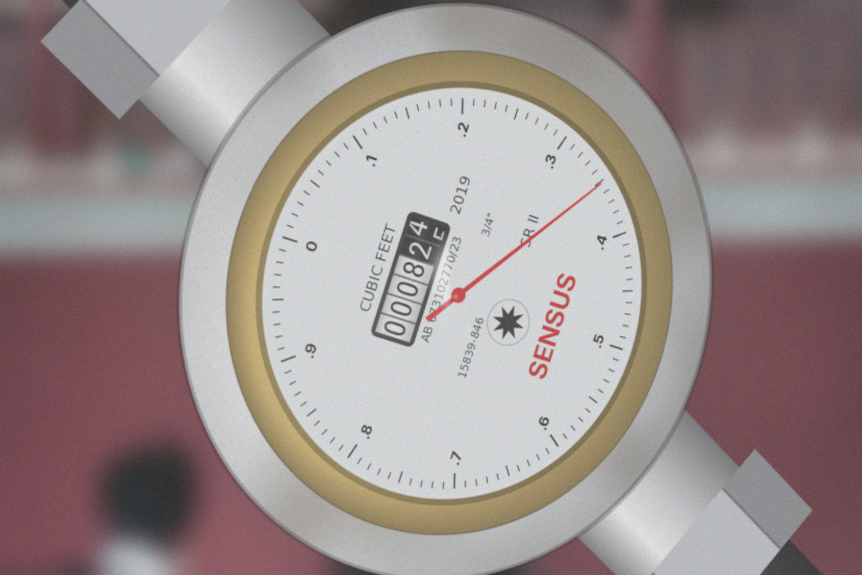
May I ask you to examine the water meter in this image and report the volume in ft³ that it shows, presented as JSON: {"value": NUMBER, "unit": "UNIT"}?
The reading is {"value": 824.35, "unit": "ft³"}
